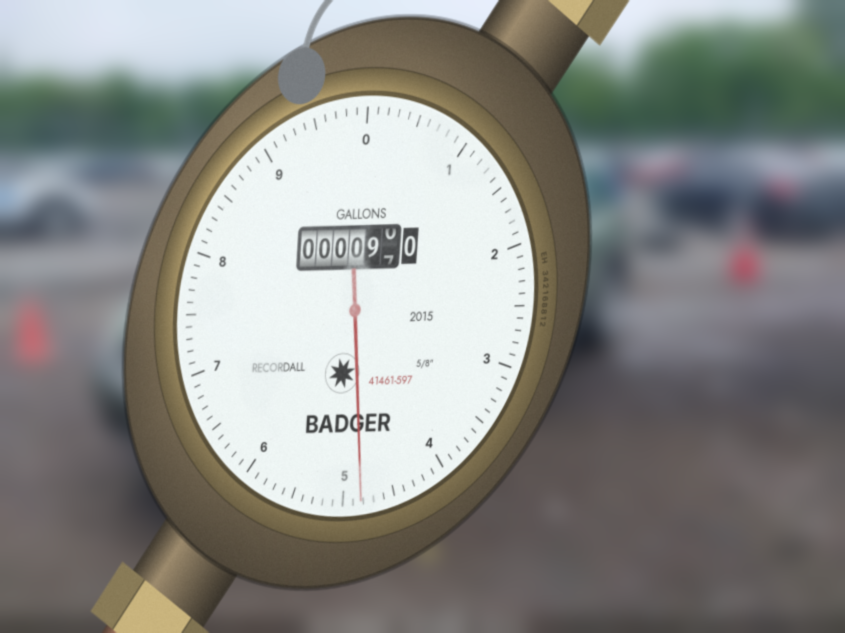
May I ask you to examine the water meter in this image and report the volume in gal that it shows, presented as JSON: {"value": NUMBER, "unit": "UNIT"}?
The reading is {"value": 964.8, "unit": "gal"}
